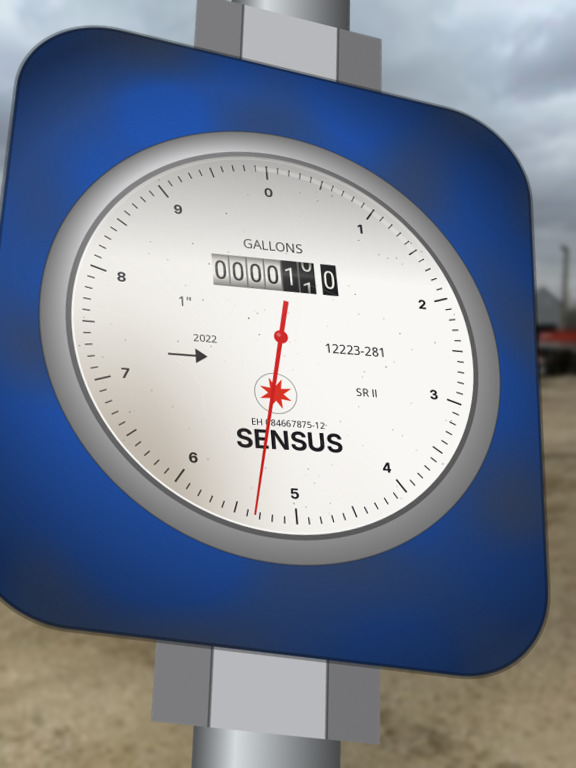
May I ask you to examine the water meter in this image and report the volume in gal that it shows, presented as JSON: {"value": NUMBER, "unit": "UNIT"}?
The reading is {"value": 105.3, "unit": "gal"}
